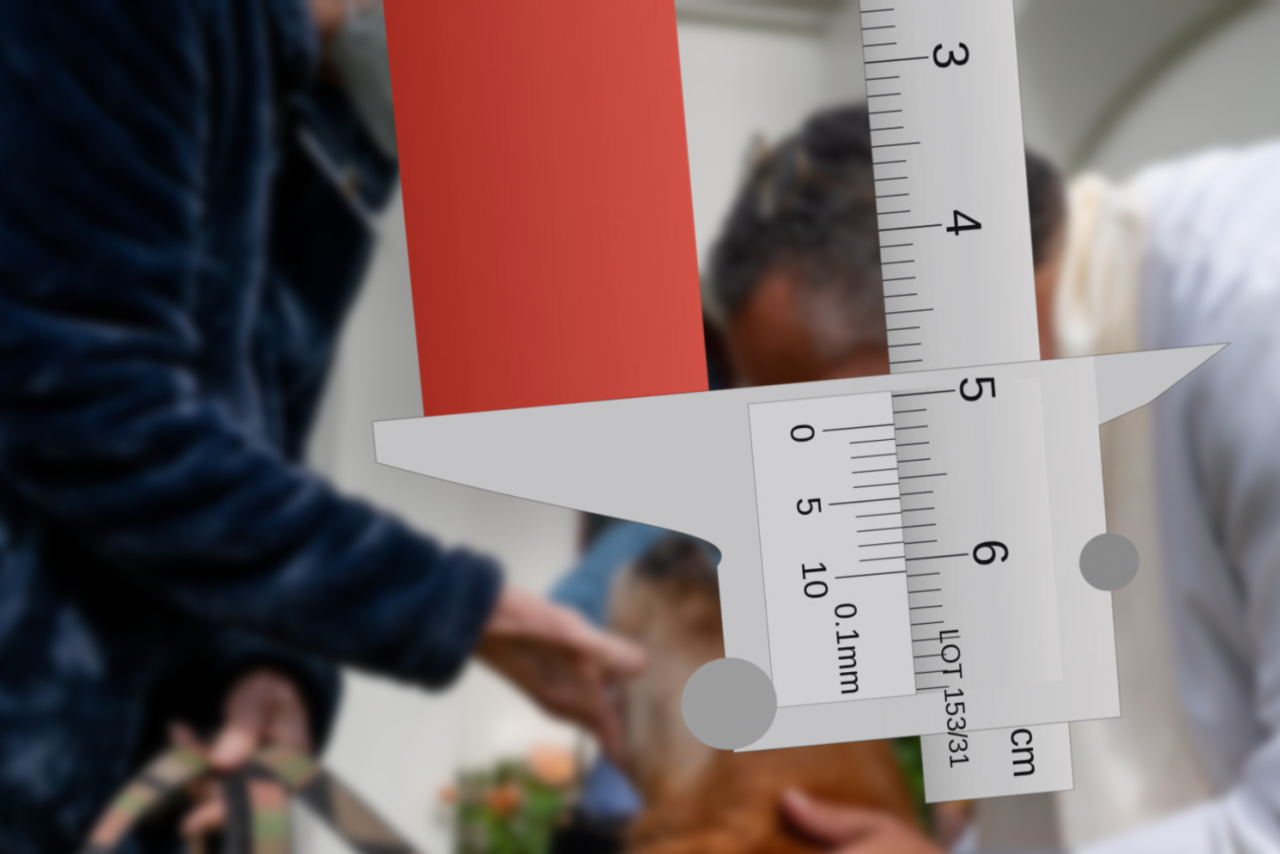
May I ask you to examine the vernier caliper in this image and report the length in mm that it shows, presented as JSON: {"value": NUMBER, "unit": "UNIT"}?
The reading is {"value": 51.7, "unit": "mm"}
